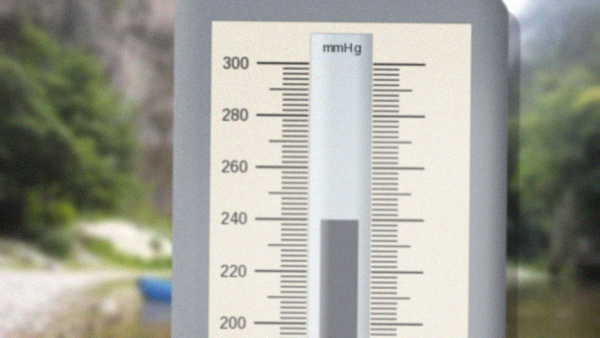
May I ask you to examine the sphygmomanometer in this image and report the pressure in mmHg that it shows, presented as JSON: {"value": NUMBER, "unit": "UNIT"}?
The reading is {"value": 240, "unit": "mmHg"}
